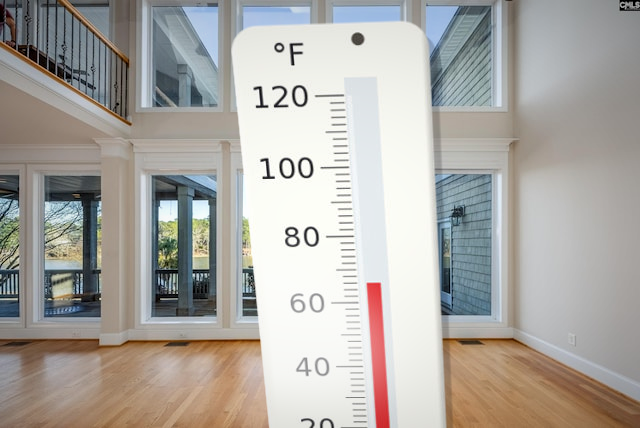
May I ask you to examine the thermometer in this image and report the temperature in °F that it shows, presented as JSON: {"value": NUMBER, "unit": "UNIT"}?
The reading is {"value": 66, "unit": "°F"}
